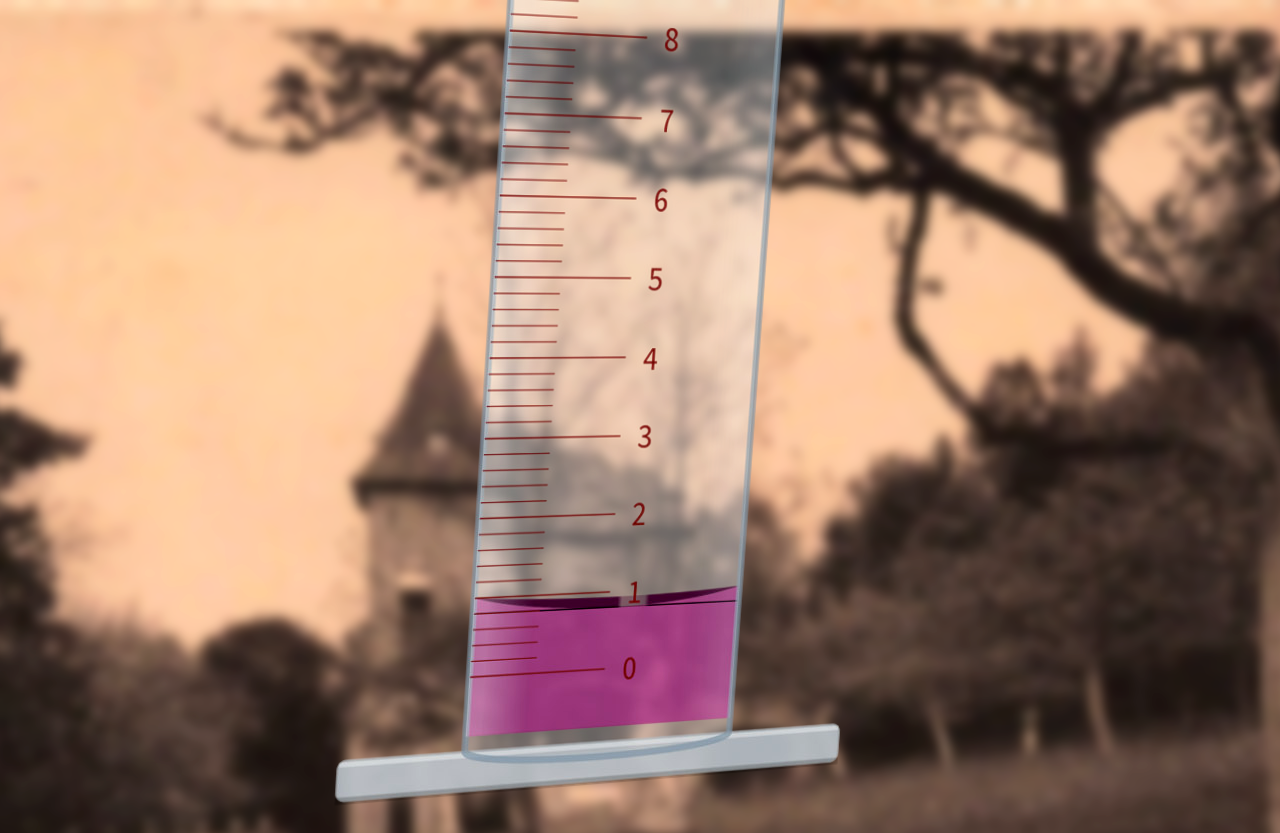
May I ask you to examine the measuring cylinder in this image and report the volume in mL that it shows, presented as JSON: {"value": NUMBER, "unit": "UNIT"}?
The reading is {"value": 0.8, "unit": "mL"}
